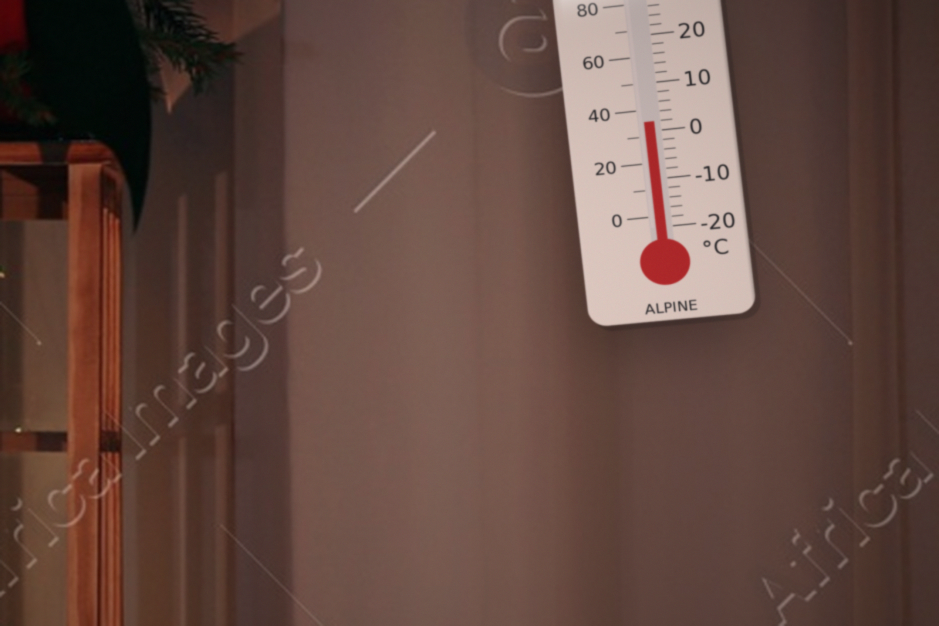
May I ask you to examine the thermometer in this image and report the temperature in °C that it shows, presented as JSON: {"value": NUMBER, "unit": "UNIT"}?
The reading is {"value": 2, "unit": "°C"}
